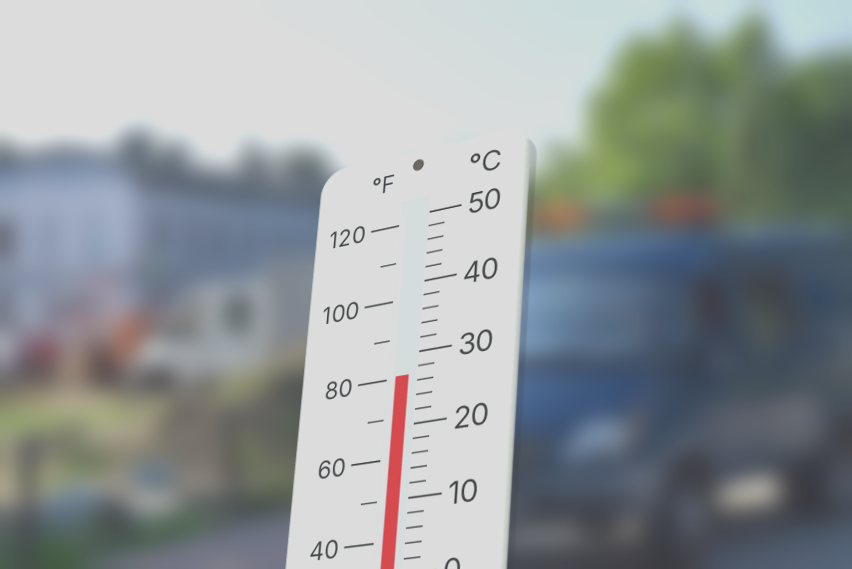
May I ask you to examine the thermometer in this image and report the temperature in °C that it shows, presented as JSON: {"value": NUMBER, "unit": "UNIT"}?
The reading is {"value": 27, "unit": "°C"}
